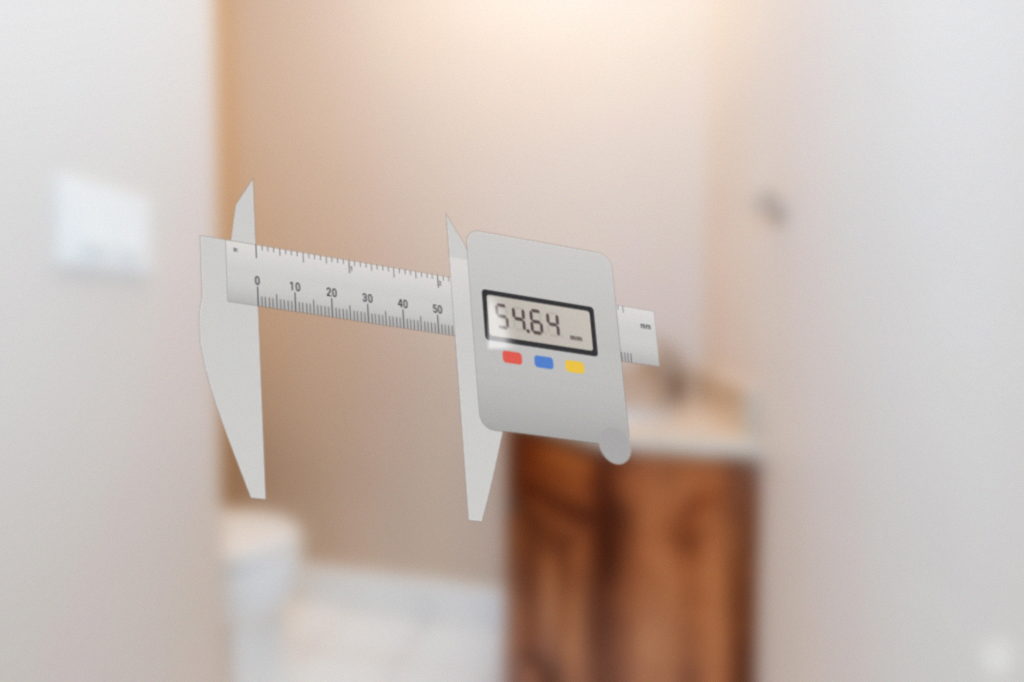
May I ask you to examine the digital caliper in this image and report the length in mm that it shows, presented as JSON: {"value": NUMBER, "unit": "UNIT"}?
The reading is {"value": 54.64, "unit": "mm"}
